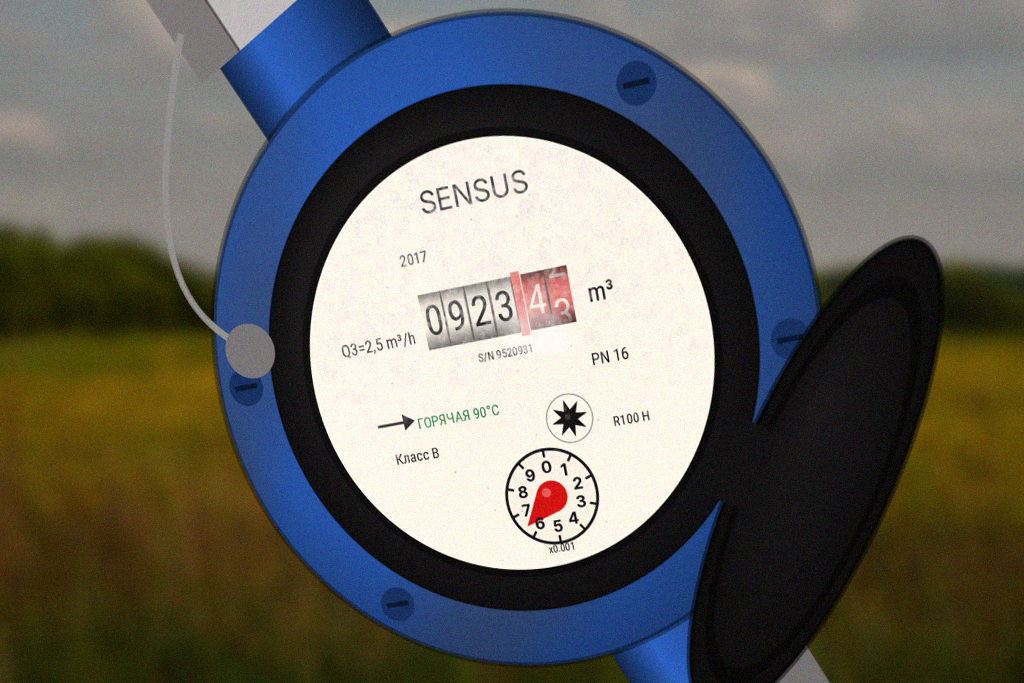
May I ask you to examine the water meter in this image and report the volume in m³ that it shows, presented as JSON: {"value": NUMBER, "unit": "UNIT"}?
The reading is {"value": 923.426, "unit": "m³"}
